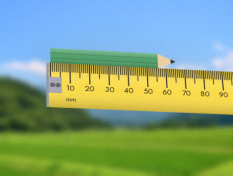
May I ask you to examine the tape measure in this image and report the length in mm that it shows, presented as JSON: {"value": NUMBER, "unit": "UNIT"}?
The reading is {"value": 65, "unit": "mm"}
